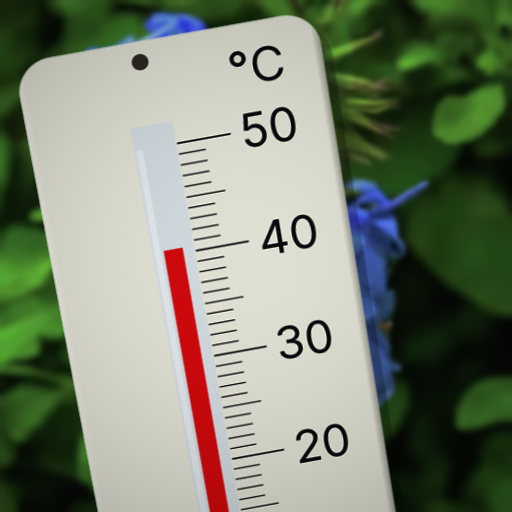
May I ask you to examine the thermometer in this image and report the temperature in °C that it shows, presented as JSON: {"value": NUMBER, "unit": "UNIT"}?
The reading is {"value": 40.5, "unit": "°C"}
